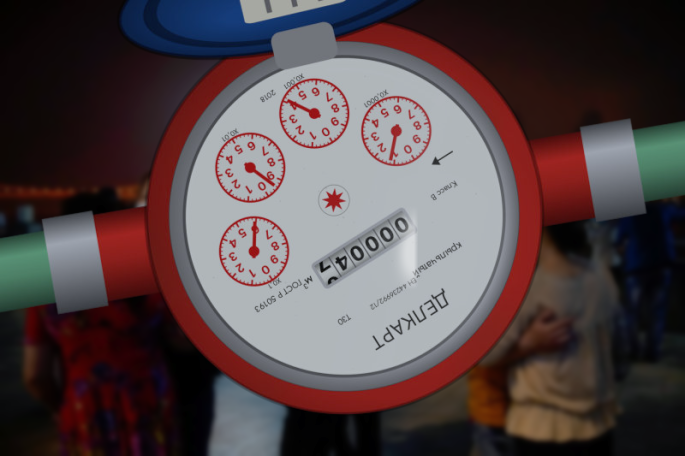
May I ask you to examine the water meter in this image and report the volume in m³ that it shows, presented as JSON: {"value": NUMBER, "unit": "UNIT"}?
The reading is {"value": 46.5941, "unit": "m³"}
